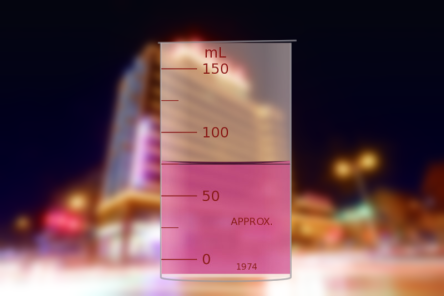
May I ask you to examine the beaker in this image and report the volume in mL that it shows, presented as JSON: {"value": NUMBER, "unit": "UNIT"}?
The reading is {"value": 75, "unit": "mL"}
